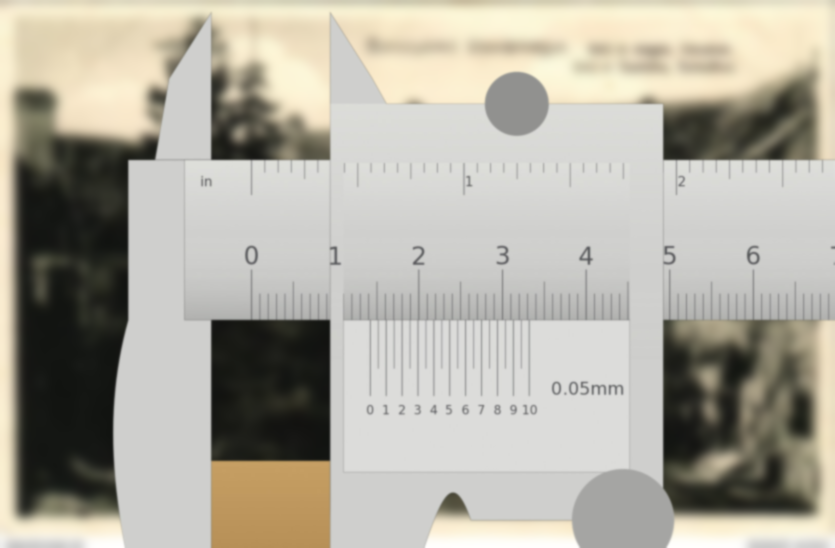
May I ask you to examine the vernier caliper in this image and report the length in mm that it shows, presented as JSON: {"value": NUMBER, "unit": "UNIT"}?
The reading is {"value": 14.2, "unit": "mm"}
